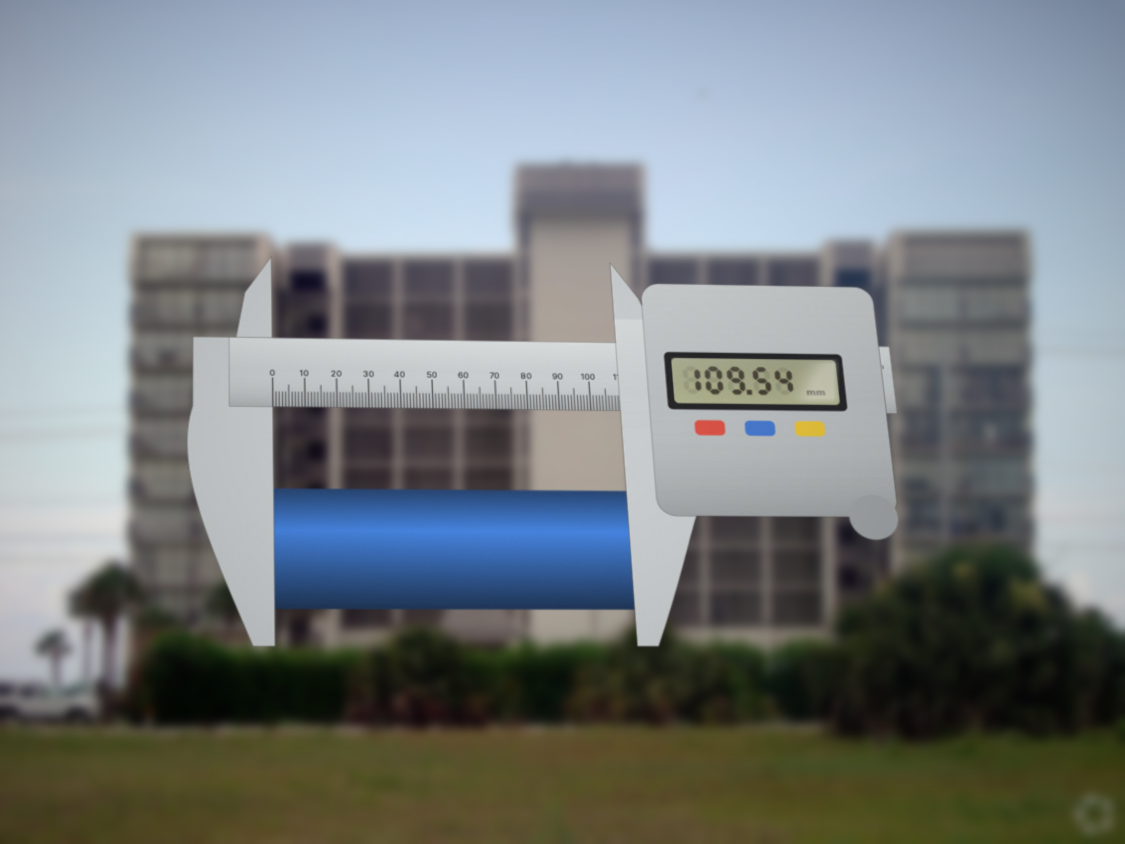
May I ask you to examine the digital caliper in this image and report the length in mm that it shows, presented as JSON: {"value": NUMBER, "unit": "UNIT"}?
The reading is {"value": 109.54, "unit": "mm"}
